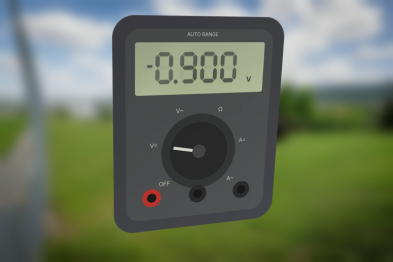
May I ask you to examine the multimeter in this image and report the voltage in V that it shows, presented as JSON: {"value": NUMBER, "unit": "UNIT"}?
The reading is {"value": -0.900, "unit": "V"}
